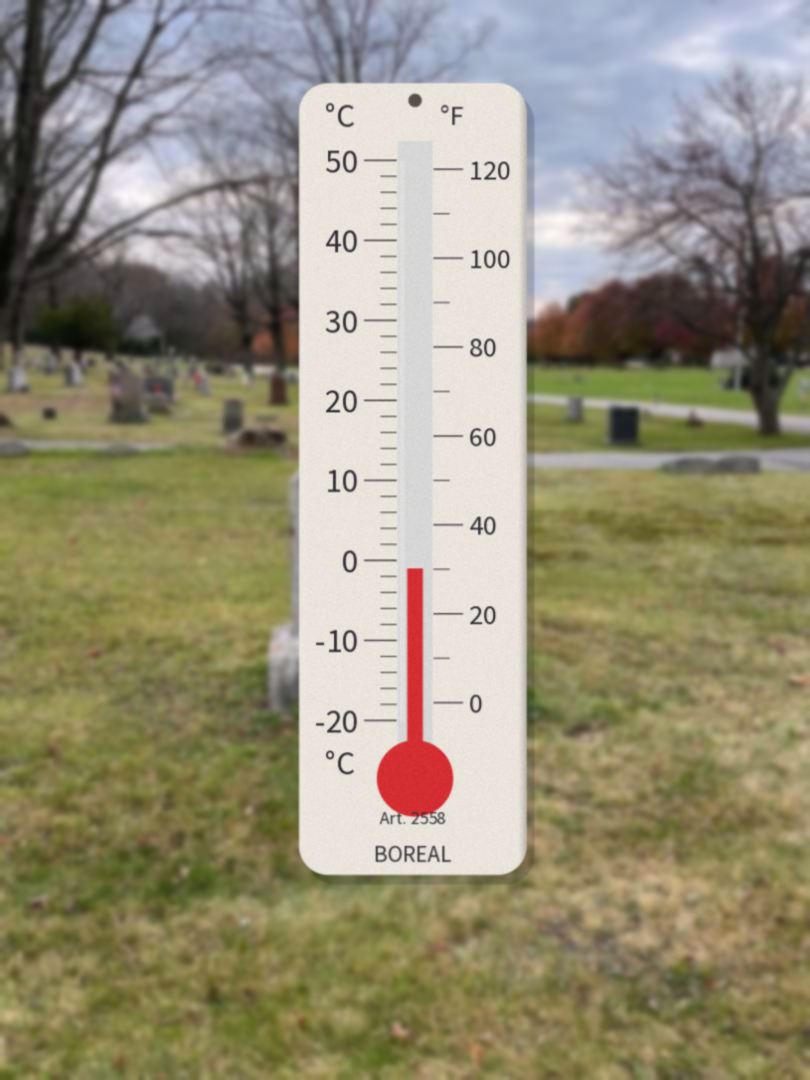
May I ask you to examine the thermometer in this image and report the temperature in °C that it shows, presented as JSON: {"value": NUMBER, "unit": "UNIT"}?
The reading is {"value": -1, "unit": "°C"}
